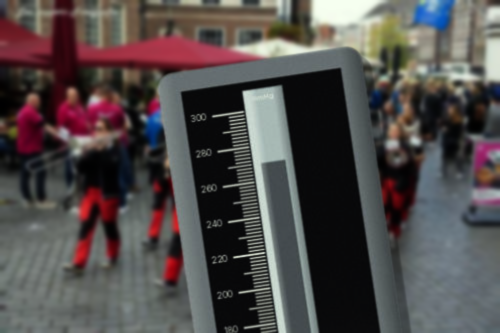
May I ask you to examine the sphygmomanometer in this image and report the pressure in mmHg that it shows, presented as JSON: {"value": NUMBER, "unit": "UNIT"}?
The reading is {"value": 270, "unit": "mmHg"}
